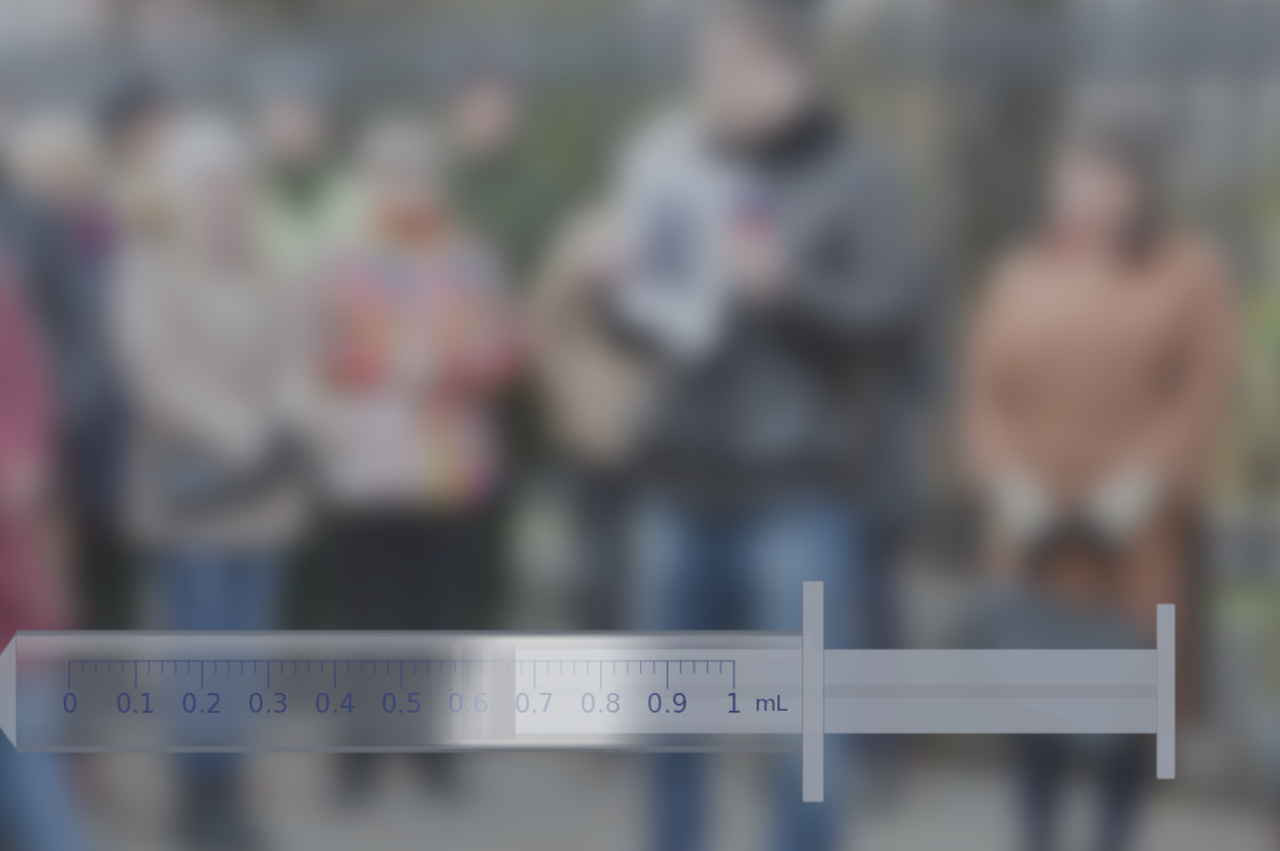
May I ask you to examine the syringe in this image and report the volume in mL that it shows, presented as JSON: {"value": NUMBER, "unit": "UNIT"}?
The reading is {"value": 0.54, "unit": "mL"}
